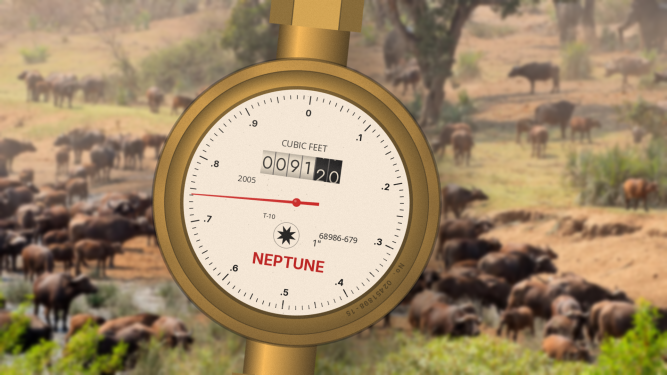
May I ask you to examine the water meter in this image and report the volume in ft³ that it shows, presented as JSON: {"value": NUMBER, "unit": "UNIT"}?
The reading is {"value": 9119.74, "unit": "ft³"}
